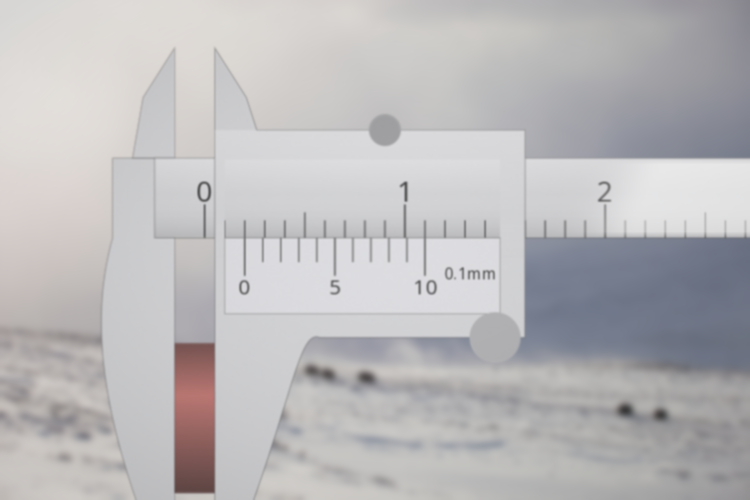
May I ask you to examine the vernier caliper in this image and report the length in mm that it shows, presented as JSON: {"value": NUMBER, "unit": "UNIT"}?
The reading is {"value": 2.0, "unit": "mm"}
